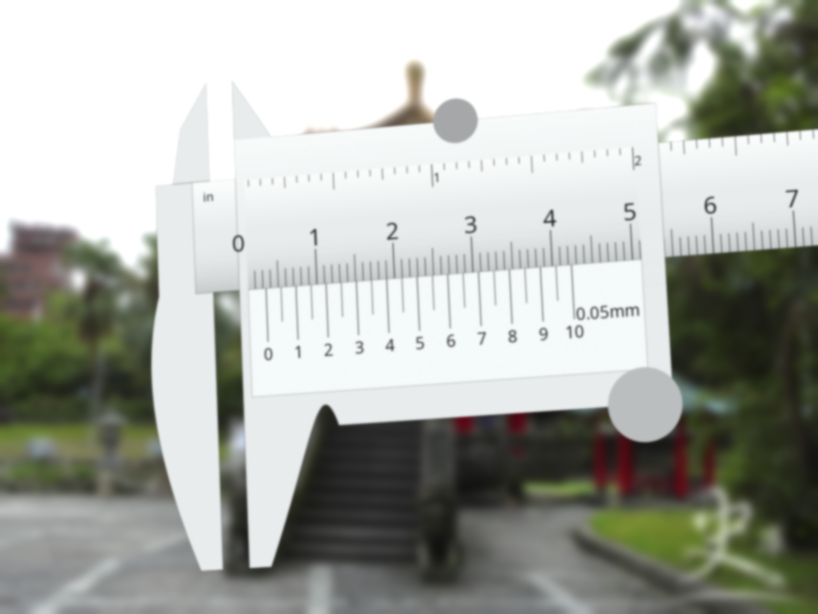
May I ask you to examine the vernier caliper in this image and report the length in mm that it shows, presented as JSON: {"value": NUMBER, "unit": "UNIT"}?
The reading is {"value": 3.4, "unit": "mm"}
